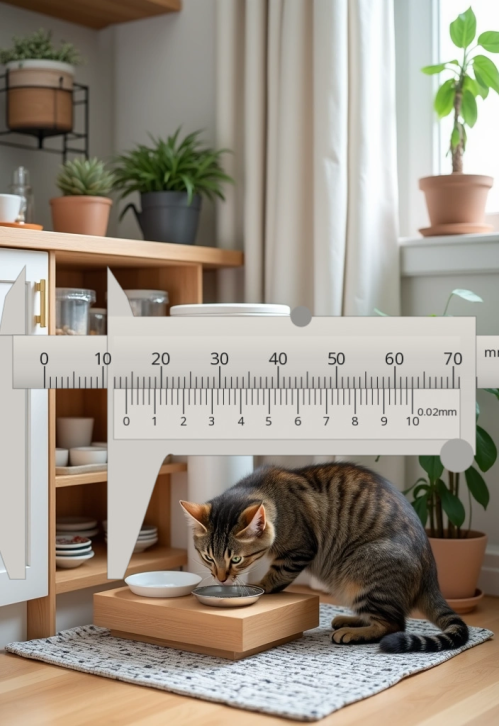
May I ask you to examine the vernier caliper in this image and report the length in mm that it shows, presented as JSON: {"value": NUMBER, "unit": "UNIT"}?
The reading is {"value": 14.0, "unit": "mm"}
